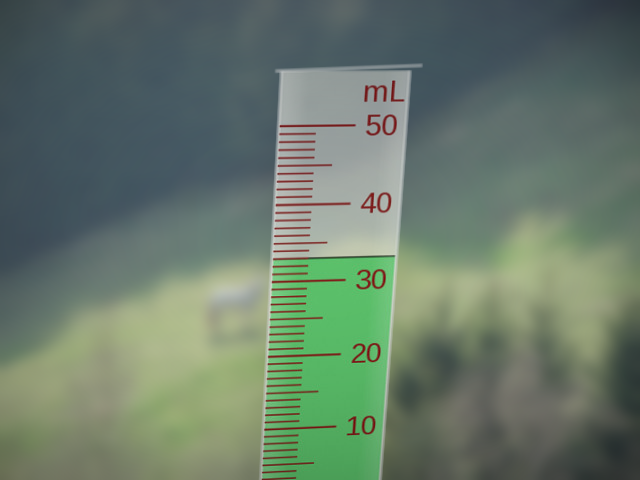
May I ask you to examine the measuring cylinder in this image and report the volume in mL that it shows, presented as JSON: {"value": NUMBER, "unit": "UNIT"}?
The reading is {"value": 33, "unit": "mL"}
